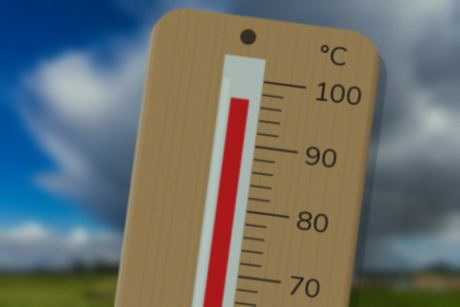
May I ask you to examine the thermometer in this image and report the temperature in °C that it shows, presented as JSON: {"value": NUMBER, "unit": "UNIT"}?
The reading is {"value": 97, "unit": "°C"}
